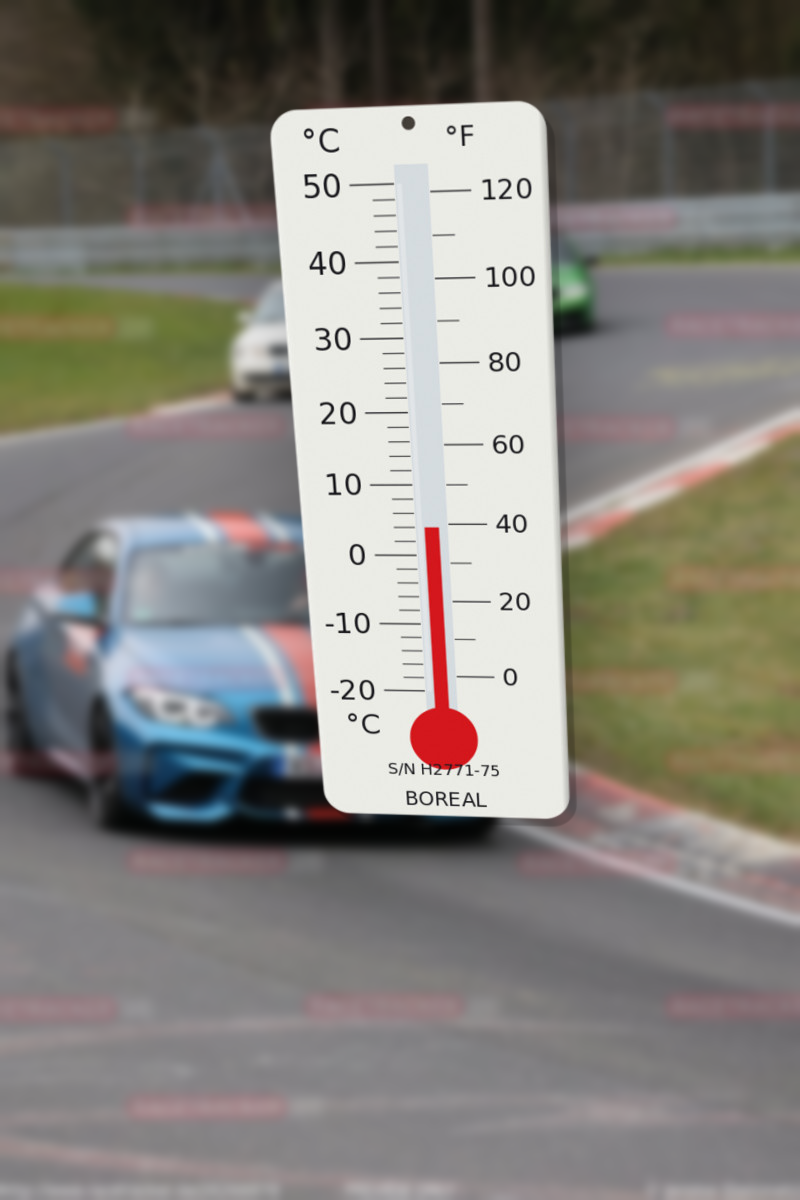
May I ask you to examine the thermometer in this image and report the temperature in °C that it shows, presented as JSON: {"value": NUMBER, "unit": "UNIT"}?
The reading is {"value": 4, "unit": "°C"}
